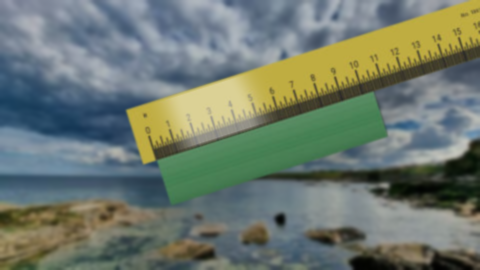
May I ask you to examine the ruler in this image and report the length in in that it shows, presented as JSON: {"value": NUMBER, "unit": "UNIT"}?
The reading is {"value": 10.5, "unit": "in"}
